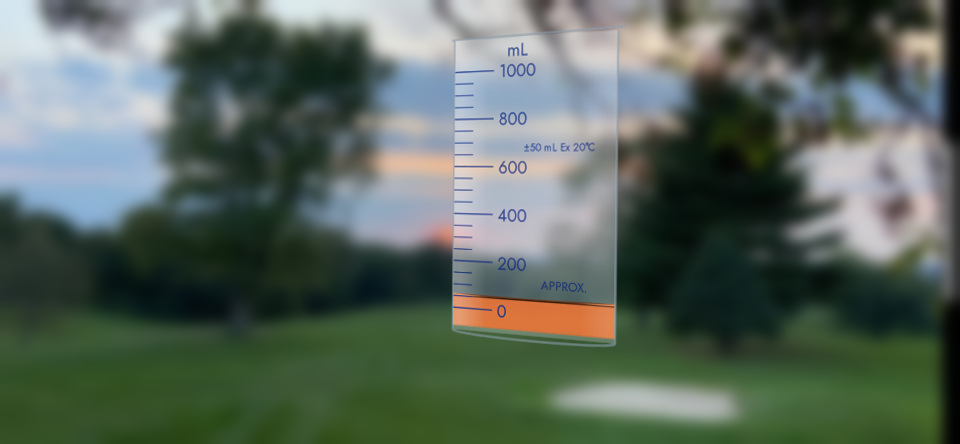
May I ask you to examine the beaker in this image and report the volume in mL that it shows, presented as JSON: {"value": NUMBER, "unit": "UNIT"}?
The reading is {"value": 50, "unit": "mL"}
